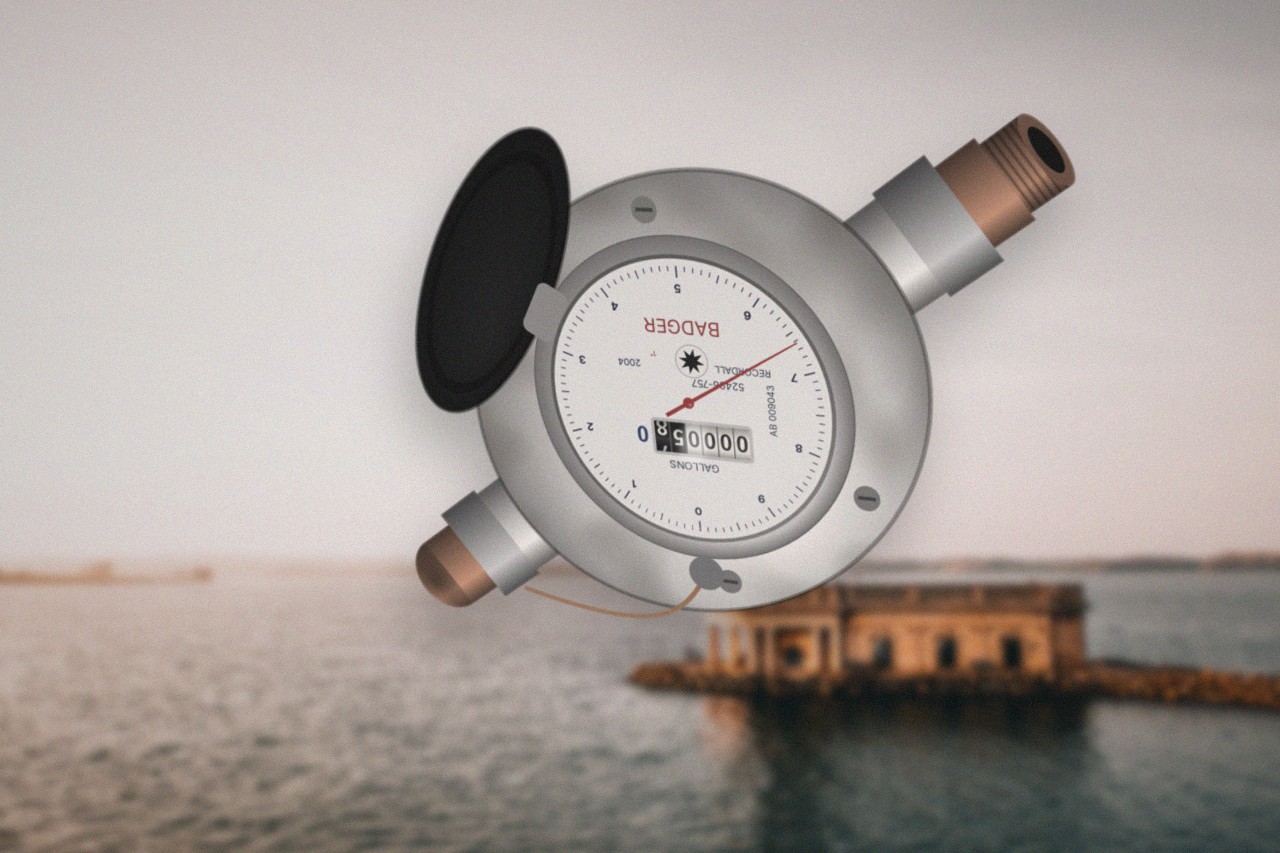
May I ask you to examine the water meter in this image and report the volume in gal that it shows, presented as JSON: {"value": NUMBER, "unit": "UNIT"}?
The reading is {"value": 576.6, "unit": "gal"}
